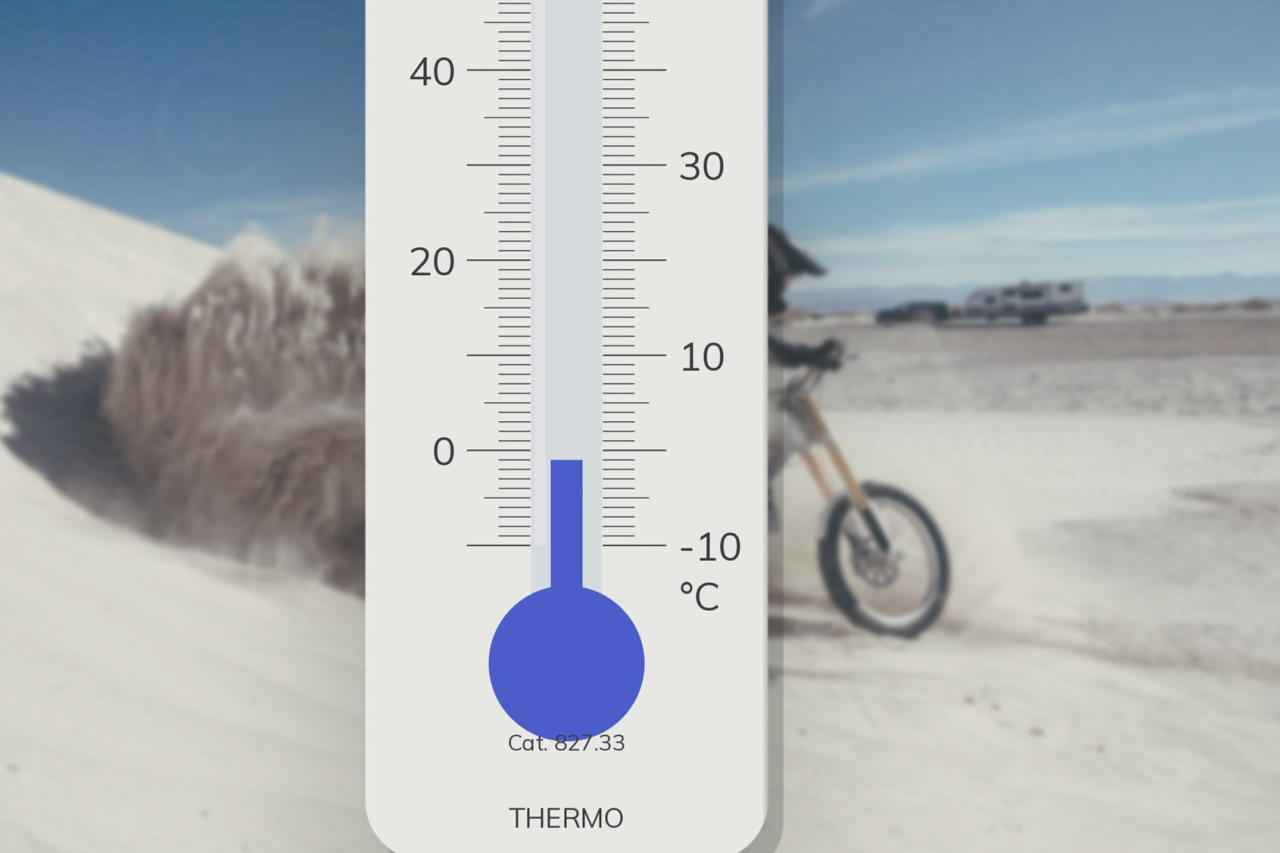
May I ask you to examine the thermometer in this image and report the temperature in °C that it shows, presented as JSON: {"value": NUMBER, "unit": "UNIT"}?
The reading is {"value": -1, "unit": "°C"}
